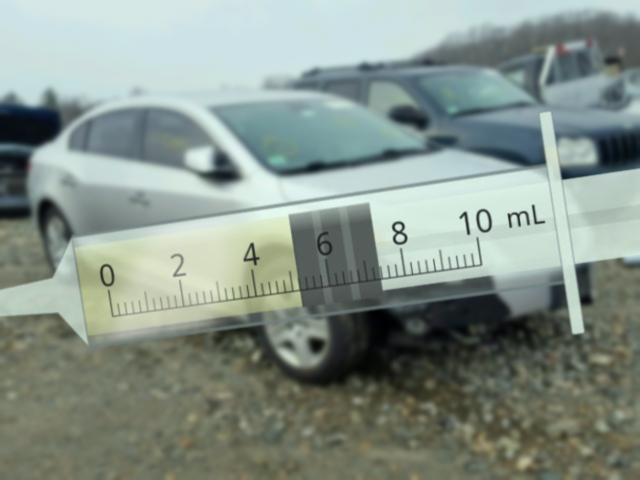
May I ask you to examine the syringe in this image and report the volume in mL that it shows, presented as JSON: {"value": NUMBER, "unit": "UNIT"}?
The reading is {"value": 5.2, "unit": "mL"}
